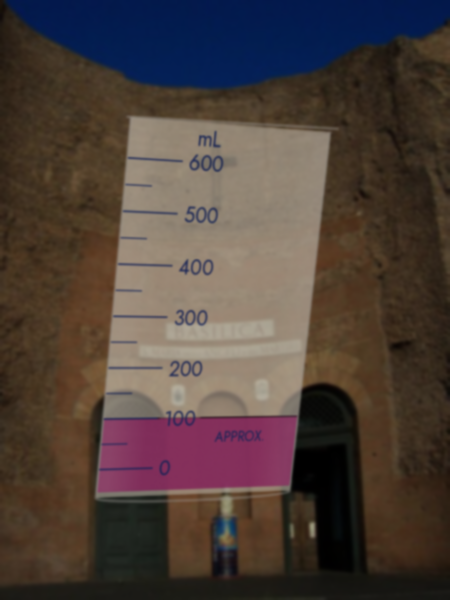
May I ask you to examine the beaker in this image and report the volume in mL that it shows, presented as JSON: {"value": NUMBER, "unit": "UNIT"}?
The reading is {"value": 100, "unit": "mL"}
